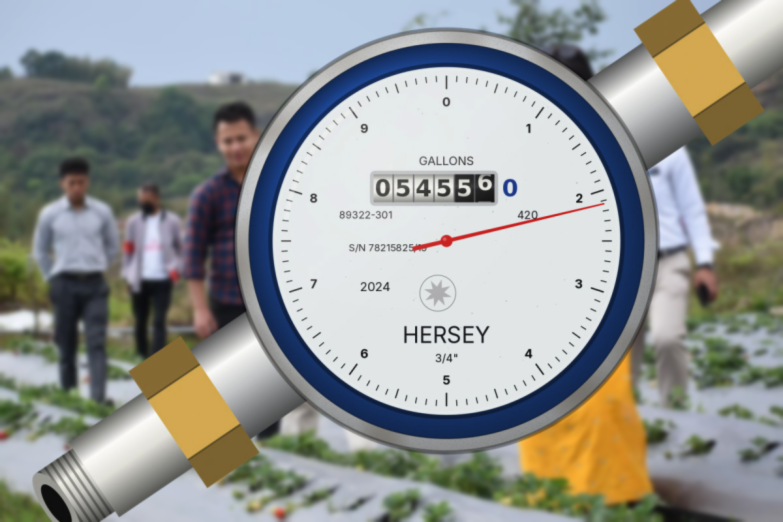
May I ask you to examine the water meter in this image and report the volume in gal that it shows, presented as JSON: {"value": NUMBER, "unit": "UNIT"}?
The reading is {"value": 545562.1, "unit": "gal"}
